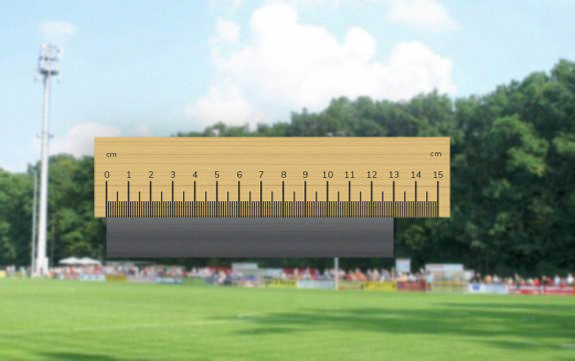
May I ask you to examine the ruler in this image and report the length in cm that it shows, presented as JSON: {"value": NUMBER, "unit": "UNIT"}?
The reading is {"value": 13, "unit": "cm"}
